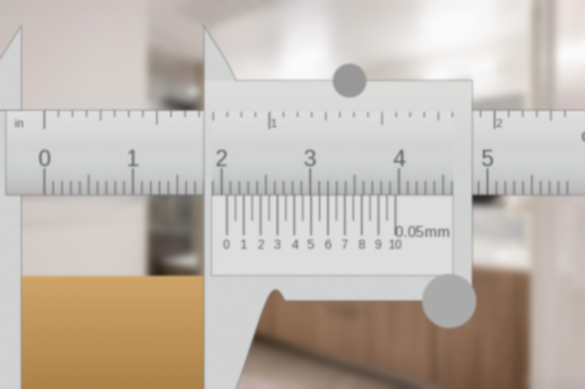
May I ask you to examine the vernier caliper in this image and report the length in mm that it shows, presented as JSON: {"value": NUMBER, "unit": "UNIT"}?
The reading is {"value": 20.6, "unit": "mm"}
